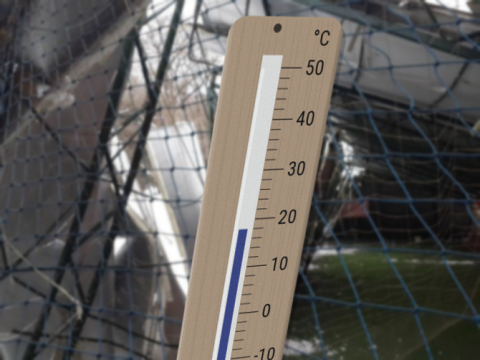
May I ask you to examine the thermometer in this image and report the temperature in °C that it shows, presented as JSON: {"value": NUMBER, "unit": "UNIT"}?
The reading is {"value": 18, "unit": "°C"}
